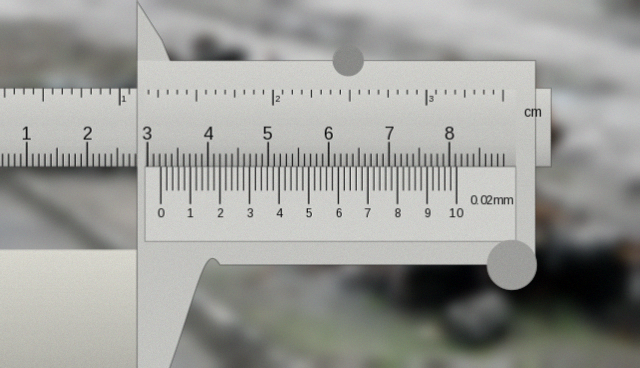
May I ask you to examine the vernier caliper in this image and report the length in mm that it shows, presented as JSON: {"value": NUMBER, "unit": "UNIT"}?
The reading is {"value": 32.2, "unit": "mm"}
